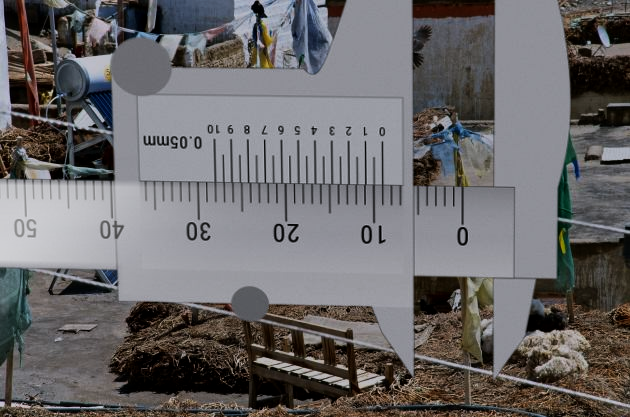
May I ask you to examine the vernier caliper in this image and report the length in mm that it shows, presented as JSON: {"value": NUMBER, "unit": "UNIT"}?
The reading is {"value": 9.0, "unit": "mm"}
